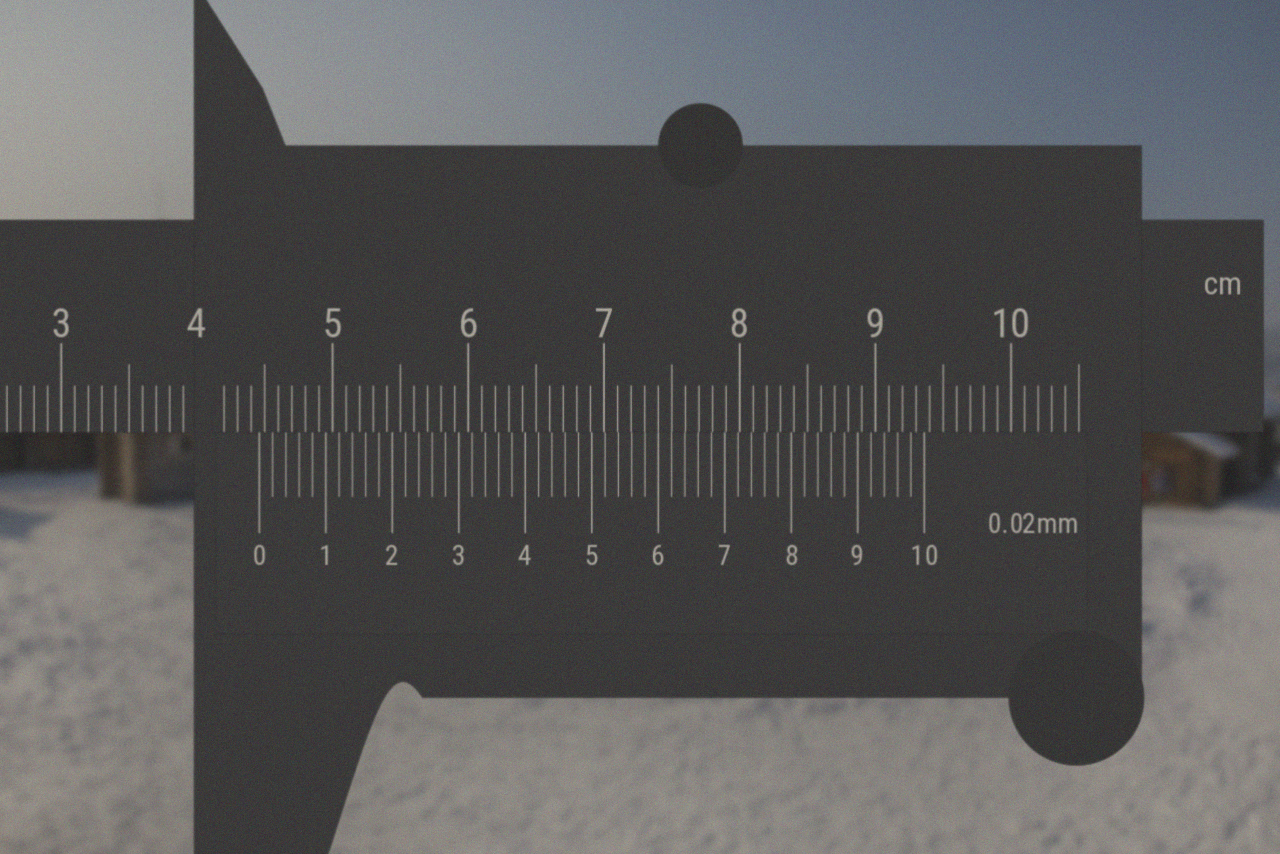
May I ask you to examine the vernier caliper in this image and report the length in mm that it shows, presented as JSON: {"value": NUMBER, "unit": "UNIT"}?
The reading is {"value": 44.6, "unit": "mm"}
